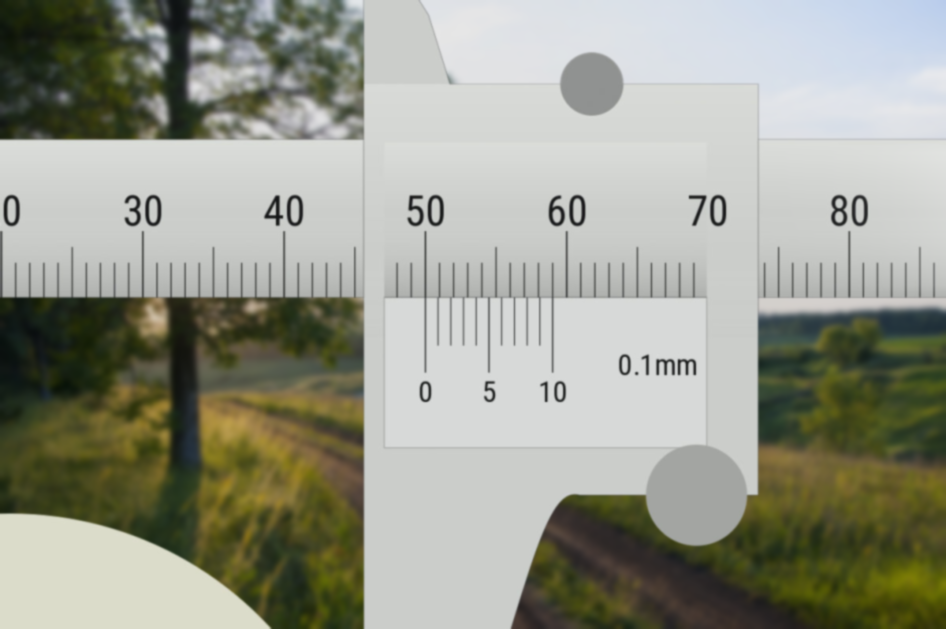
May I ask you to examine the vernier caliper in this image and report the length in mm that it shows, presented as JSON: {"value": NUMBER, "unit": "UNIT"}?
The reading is {"value": 50.0, "unit": "mm"}
